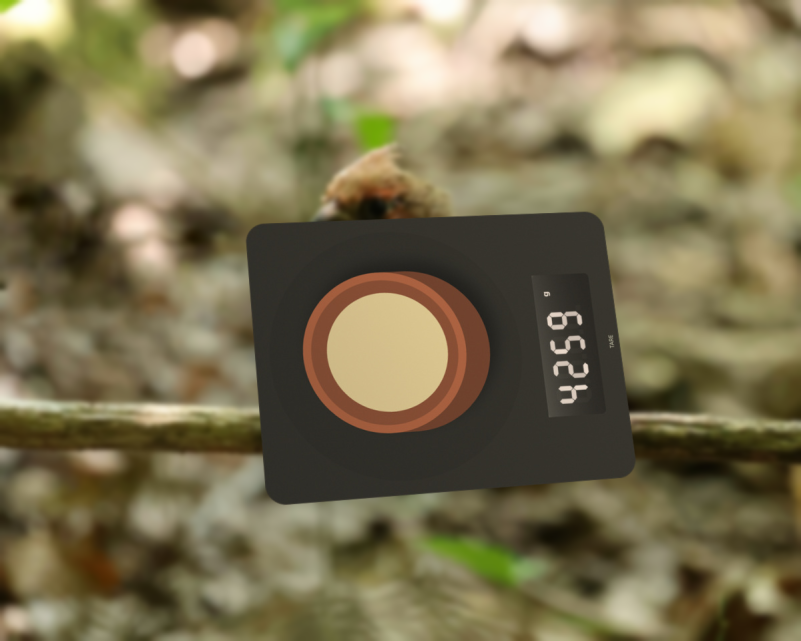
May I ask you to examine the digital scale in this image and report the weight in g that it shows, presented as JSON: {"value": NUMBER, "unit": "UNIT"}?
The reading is {"value": 4259, "unit": "g"}
